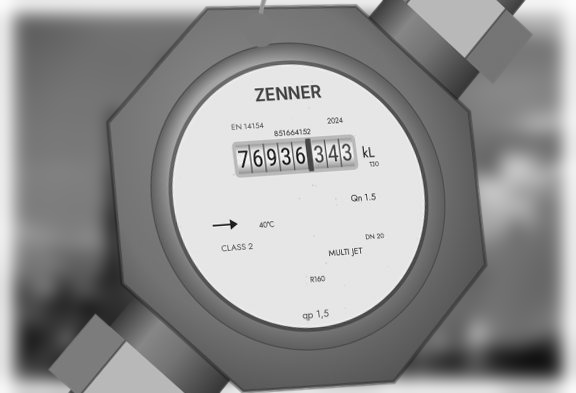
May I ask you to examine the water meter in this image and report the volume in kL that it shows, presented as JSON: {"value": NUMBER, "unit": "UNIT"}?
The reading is {"value": 76936.343, "unit": "kL"}
